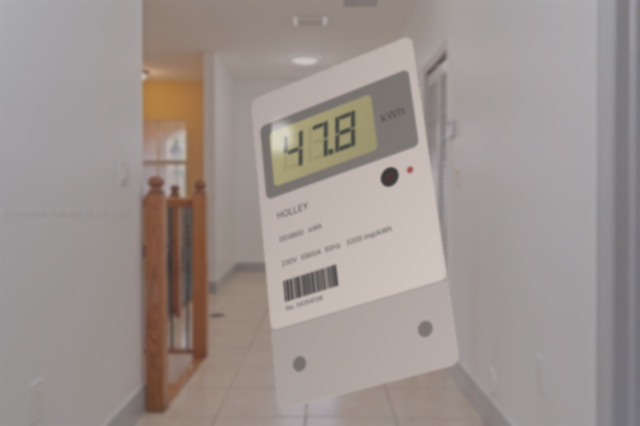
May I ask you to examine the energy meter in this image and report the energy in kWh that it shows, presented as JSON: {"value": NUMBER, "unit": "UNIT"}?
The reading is {"value": 47.8, "unit": "kWh"}
